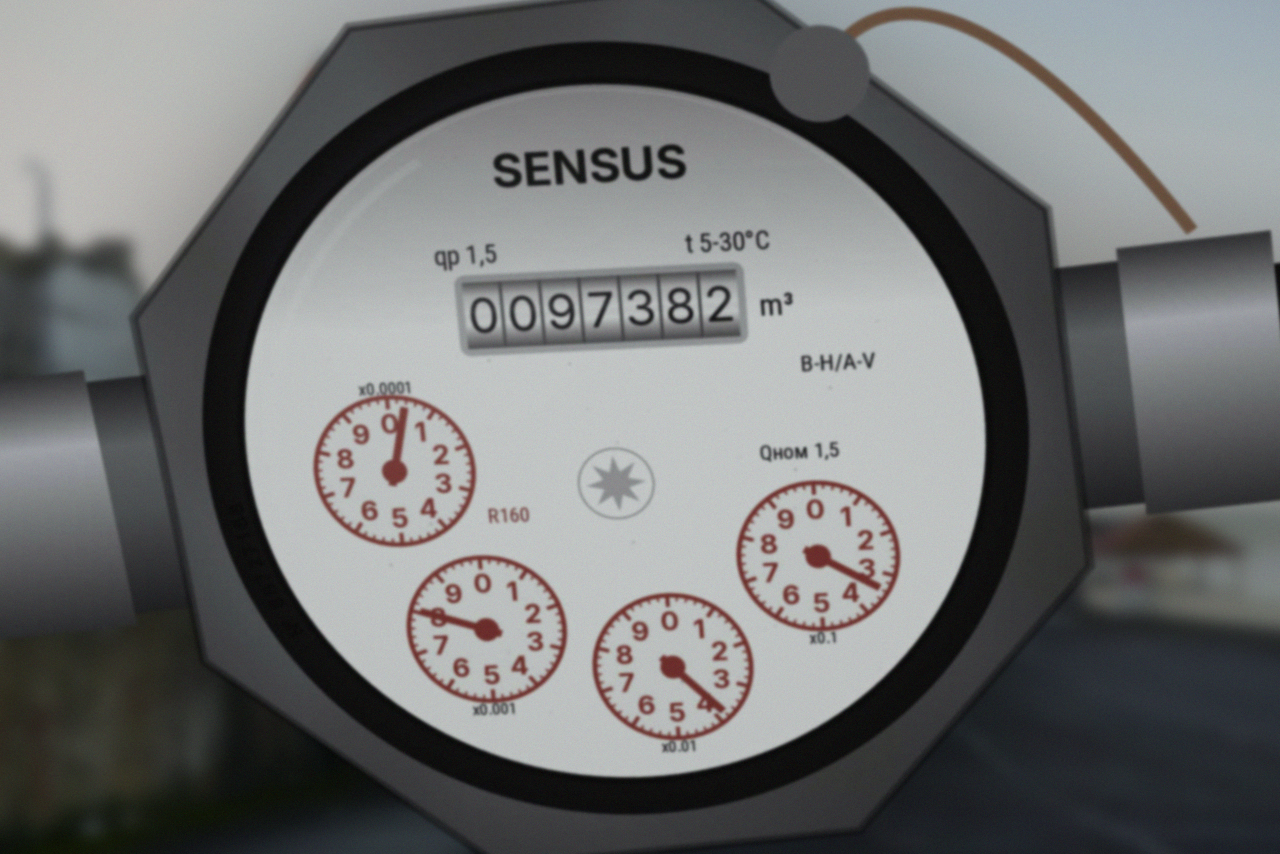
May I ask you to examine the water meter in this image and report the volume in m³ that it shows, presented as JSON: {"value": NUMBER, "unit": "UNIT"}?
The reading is {"value": 97382.3380, "unit": "m³"}
